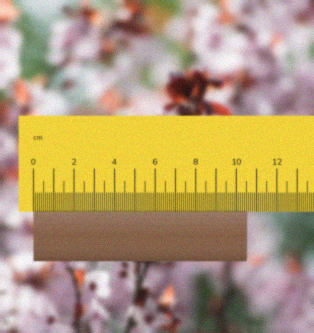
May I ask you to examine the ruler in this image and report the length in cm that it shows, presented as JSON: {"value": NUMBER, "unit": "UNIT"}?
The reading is {"value": 10.5, "unit": "cm"}
